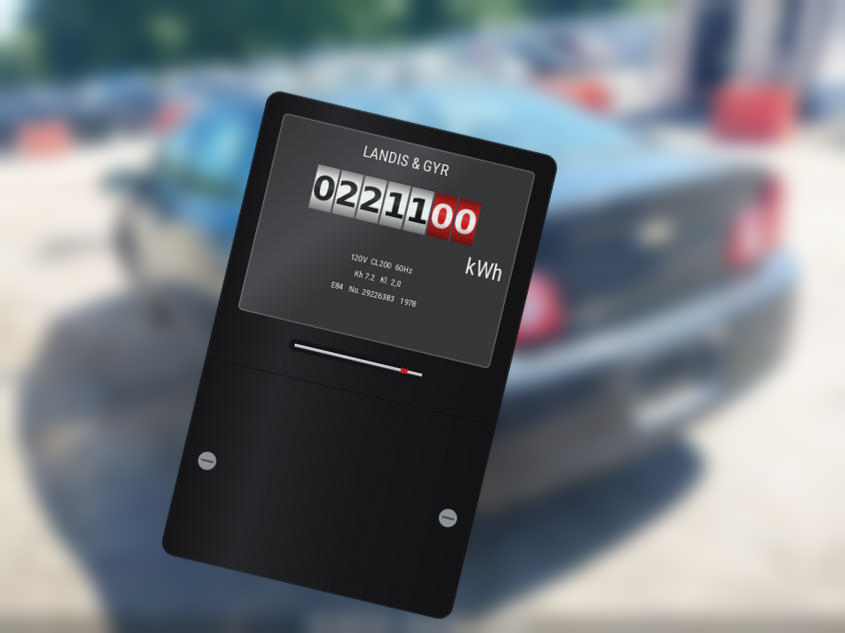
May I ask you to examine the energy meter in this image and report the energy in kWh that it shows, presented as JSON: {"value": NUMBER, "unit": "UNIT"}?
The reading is {"value": 2211.00, "unit": "kWh"}
